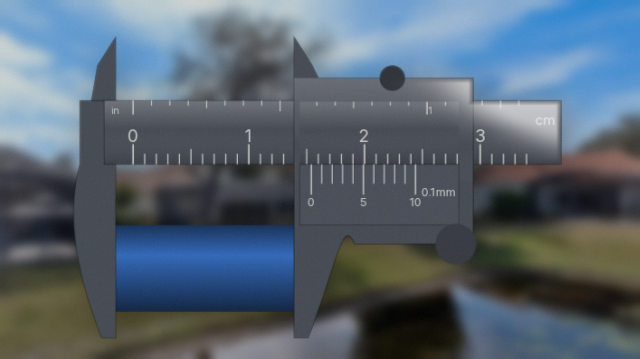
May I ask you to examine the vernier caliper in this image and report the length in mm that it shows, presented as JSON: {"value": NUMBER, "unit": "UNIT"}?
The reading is {"value": 15.4, "unit": "mm"}
